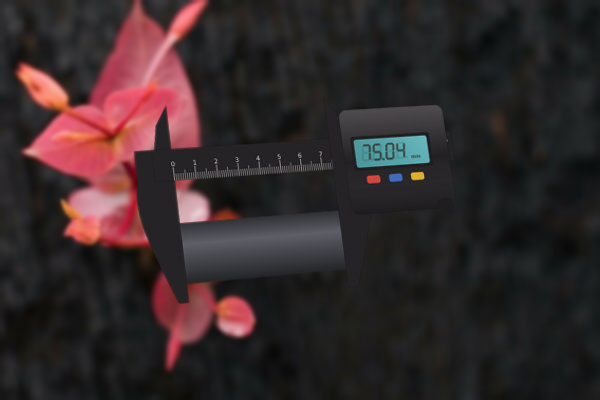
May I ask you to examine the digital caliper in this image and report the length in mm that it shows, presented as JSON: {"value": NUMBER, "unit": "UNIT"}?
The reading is {"value": 75.04, "unit": "mm"}
